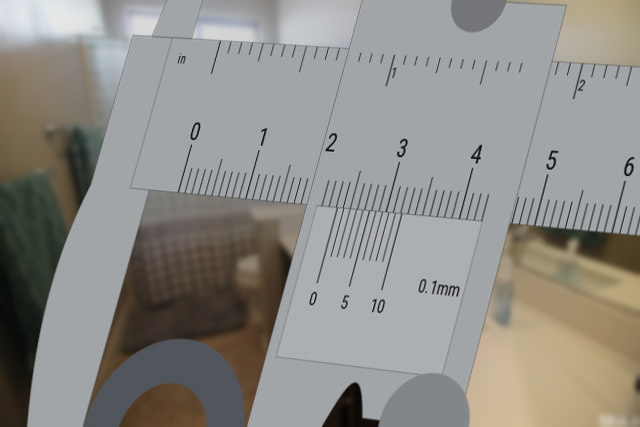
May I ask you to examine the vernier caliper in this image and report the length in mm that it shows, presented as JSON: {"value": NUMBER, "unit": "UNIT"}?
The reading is {"value": 23.2, "unit": "mm"}
